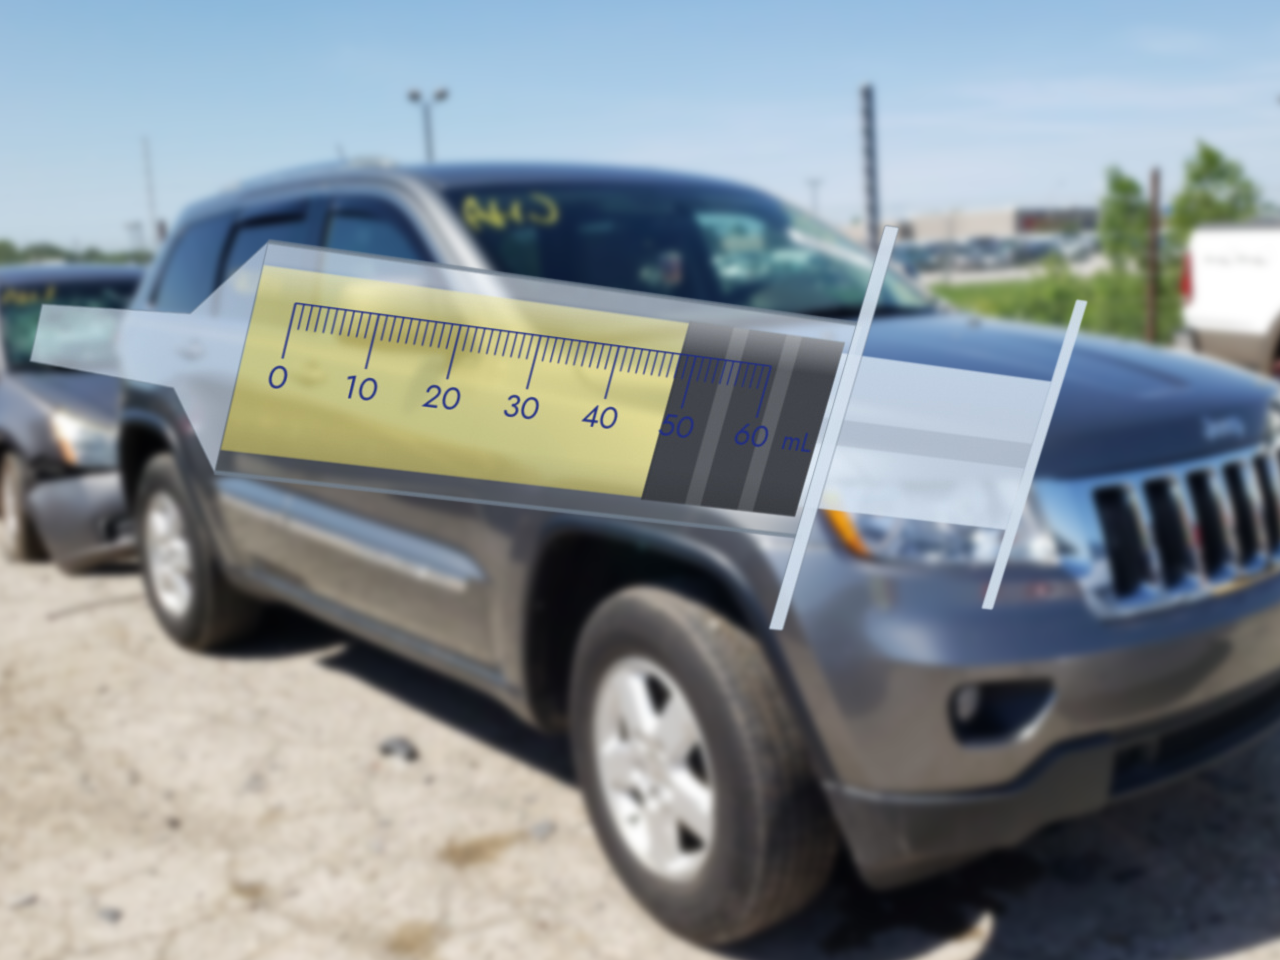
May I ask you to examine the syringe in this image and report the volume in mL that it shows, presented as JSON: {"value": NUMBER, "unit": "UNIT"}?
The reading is {"value": 48, "unit": "mL"}
